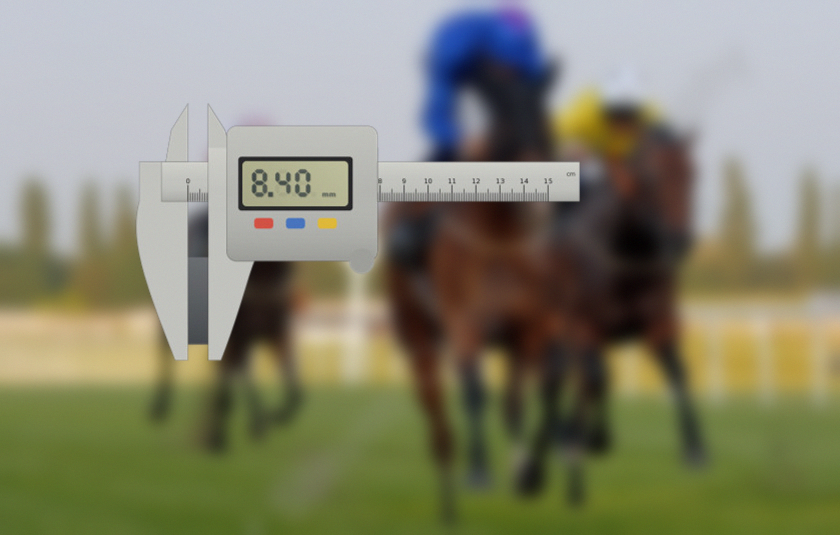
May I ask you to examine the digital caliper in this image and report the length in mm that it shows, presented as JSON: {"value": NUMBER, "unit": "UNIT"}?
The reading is {"value": 8.40, "unit": "mm"}
